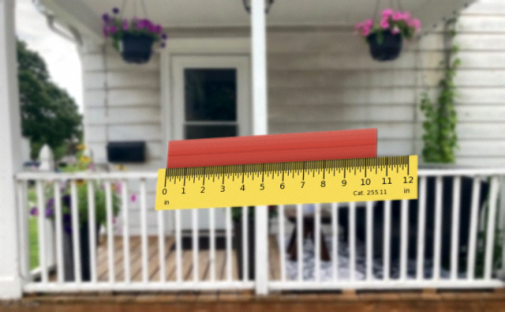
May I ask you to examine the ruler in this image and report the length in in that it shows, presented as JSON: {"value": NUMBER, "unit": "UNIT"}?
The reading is {"value": 10.5, "unit": "in"}
